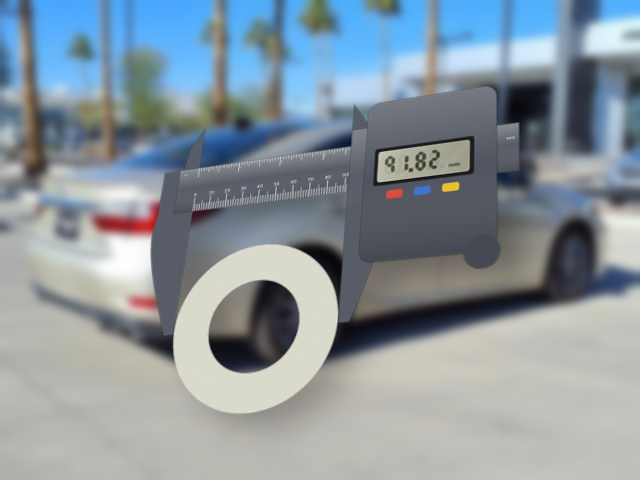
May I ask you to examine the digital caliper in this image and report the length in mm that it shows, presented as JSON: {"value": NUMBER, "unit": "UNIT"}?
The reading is {"value": 91.82, "unit": "mm"}
